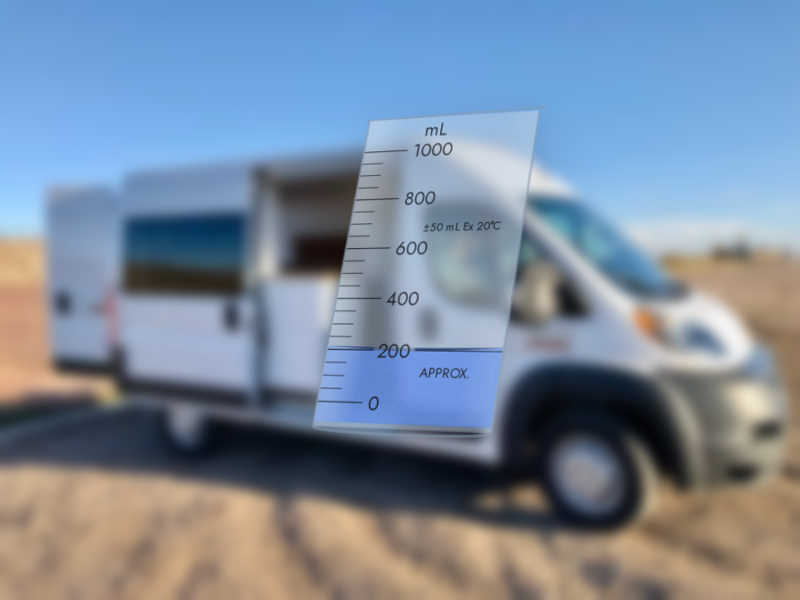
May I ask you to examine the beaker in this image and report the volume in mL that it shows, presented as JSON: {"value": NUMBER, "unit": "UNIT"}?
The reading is {"value": 200, "unit": "mL"}
